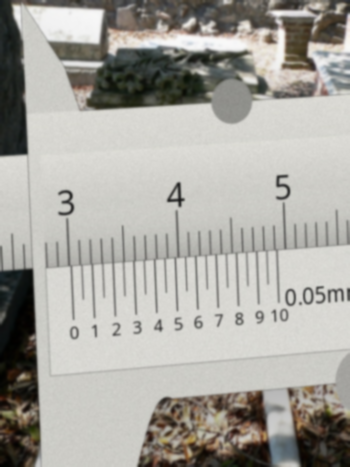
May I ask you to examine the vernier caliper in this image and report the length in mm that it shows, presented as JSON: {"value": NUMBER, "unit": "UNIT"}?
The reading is {"value": 30.2, "unit": "mm"}
